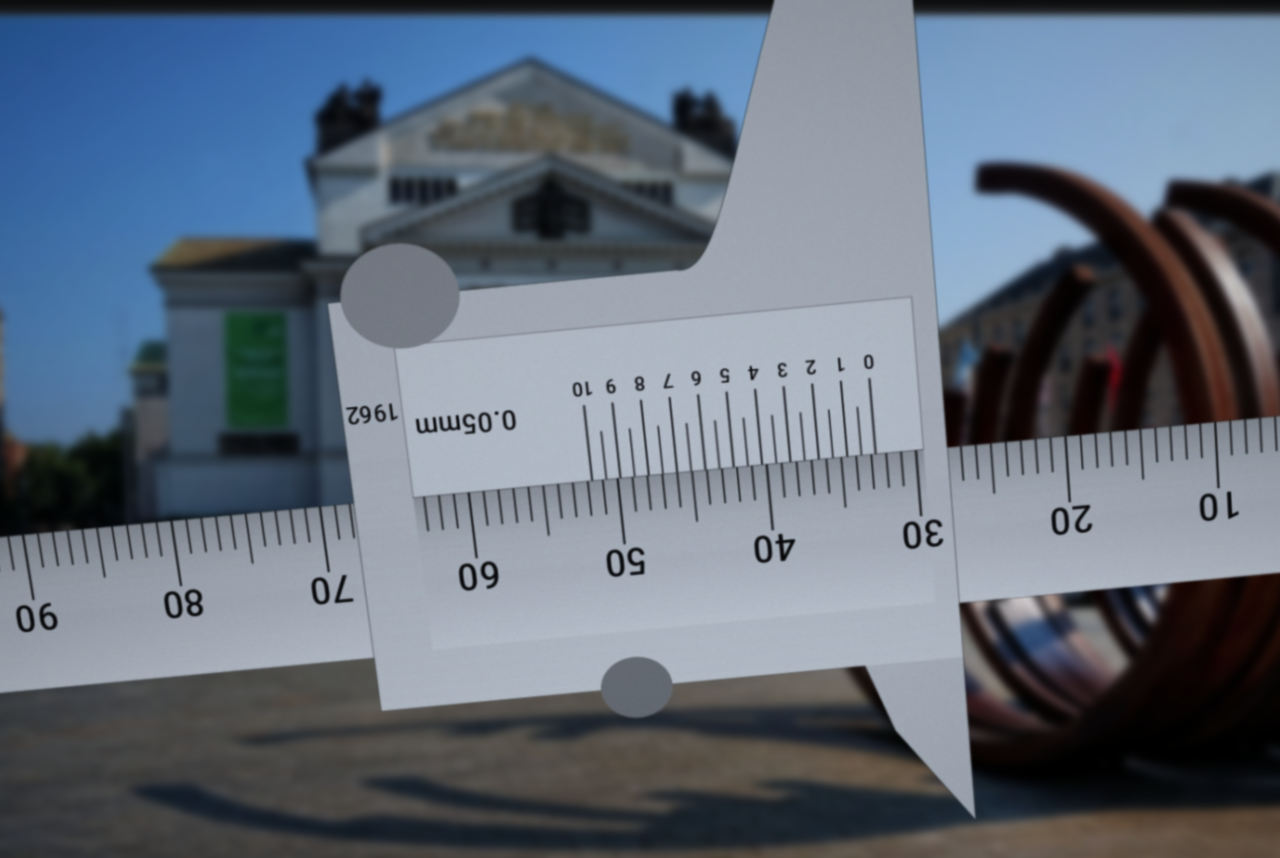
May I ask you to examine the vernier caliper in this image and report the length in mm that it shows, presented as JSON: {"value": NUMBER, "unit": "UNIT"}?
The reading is {"value": 32.7, "unit": "mm"}
